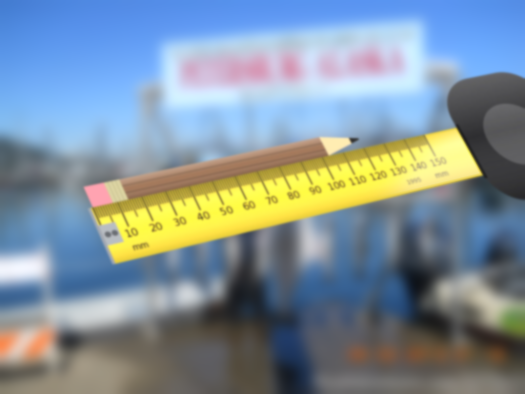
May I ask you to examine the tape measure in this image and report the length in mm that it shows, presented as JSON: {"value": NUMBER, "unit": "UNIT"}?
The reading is {"value": 120, "unit": "mm"}
